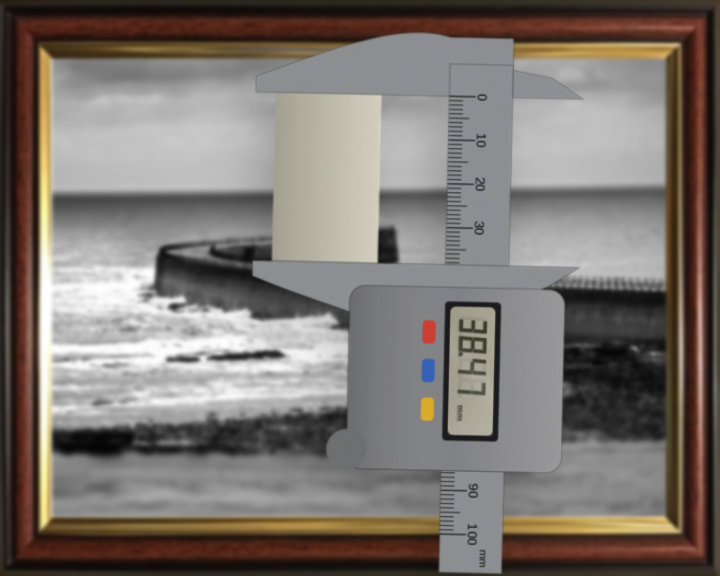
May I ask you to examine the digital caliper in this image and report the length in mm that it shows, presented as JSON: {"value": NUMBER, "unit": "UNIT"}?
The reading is {"value": 38.47, "unit": "mm"}
